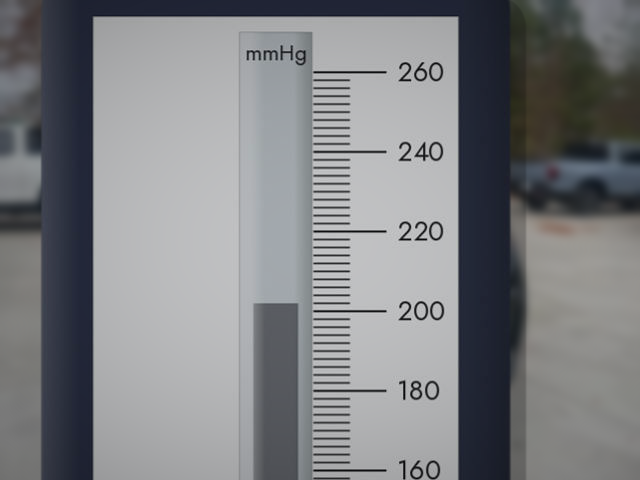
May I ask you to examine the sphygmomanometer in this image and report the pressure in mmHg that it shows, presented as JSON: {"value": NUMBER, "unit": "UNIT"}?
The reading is {"value": 202, "unit": "mmHg"}
